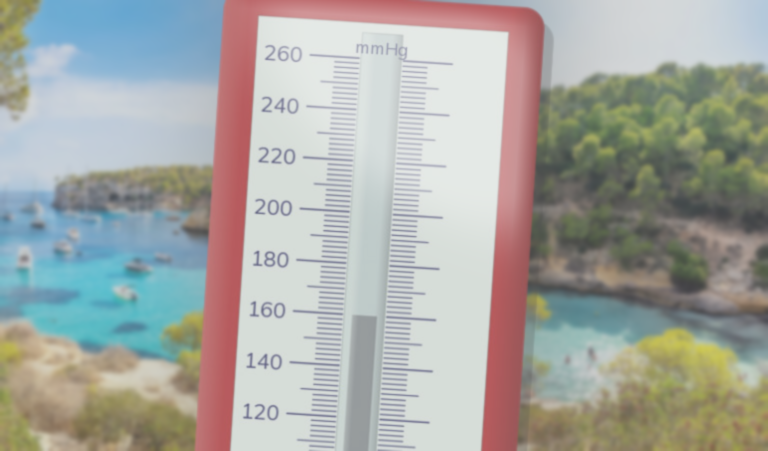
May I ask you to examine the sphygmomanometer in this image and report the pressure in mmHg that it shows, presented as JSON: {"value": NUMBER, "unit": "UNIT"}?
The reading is {"value": 160, "unit": "mmHg"}
